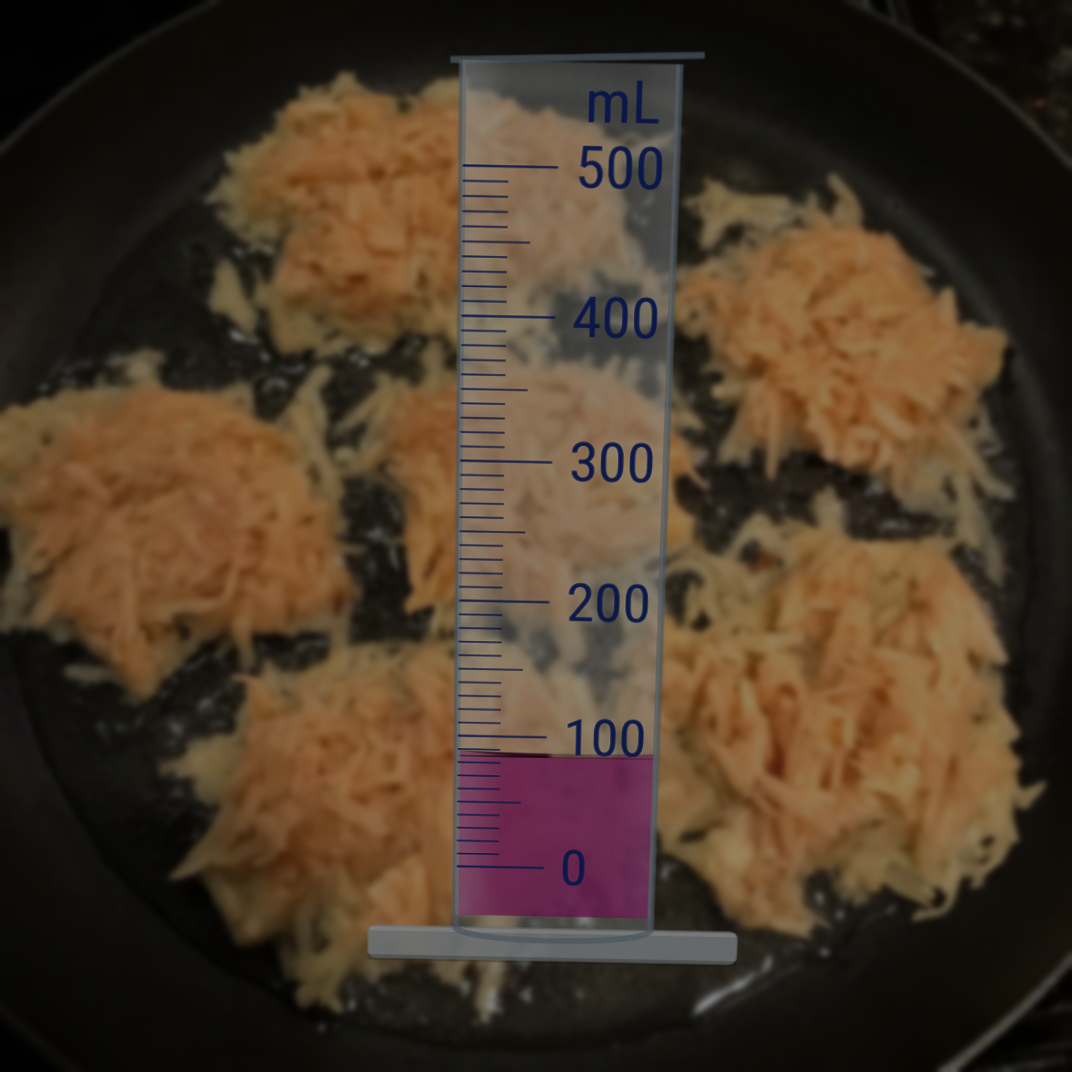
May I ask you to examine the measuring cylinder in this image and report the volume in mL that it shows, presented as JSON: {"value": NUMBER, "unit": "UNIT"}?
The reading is {"value": 85, "unit": "mL"}
